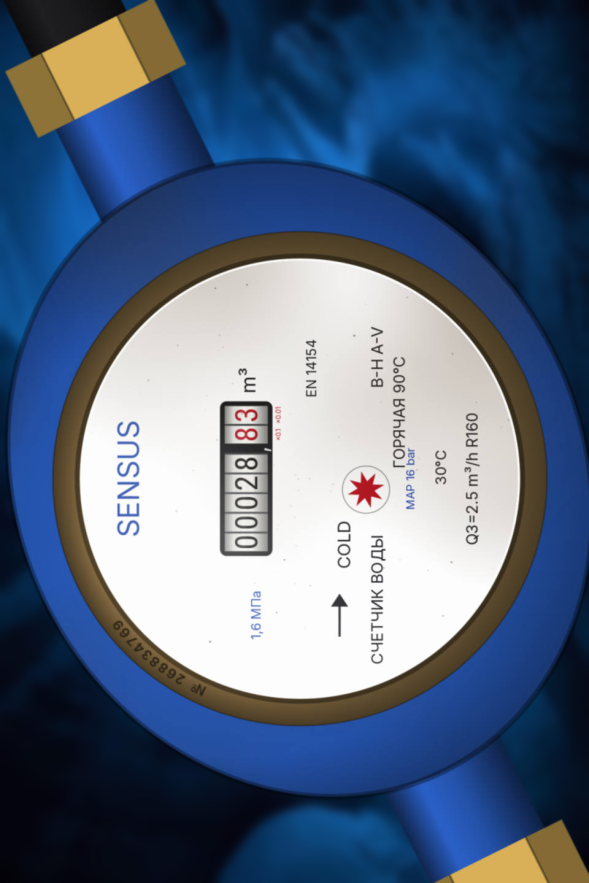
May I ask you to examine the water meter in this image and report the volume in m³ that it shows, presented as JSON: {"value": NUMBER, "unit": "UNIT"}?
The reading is {"value": 28.83, "unit": "m³"}
